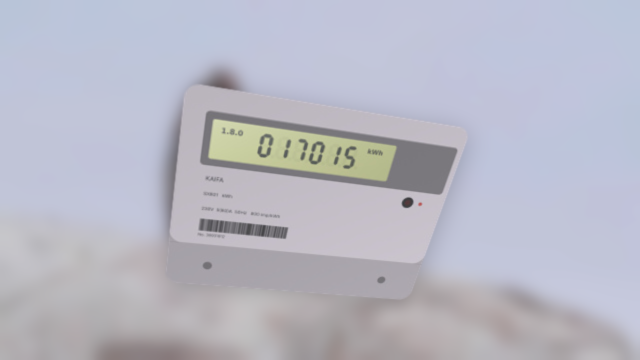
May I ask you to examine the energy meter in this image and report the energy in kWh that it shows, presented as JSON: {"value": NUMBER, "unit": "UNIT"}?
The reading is {"value": 17015, "unit": "kWh"}
